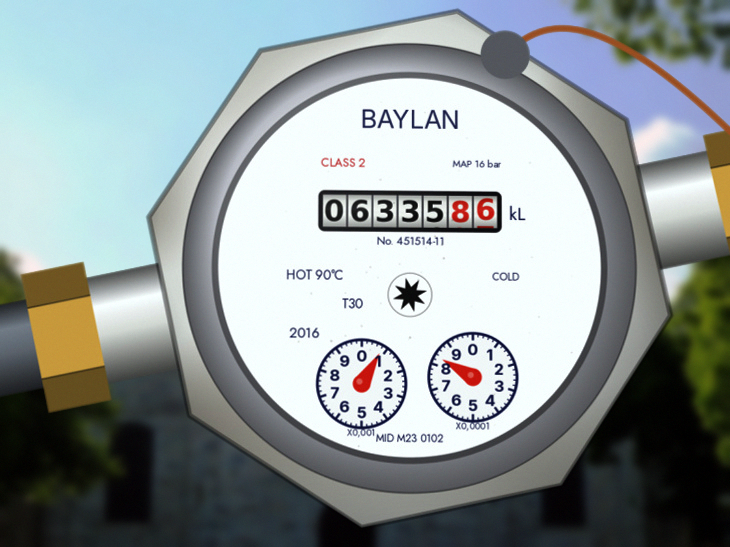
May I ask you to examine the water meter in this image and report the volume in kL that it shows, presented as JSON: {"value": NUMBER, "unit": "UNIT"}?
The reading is {"value": 6335.8608, "unit": "kL"}
